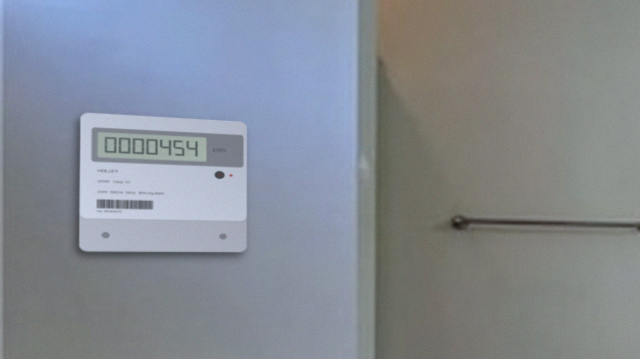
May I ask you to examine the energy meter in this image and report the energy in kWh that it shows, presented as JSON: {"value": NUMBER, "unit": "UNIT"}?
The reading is {"value": 454, "unit": "kWh"}
